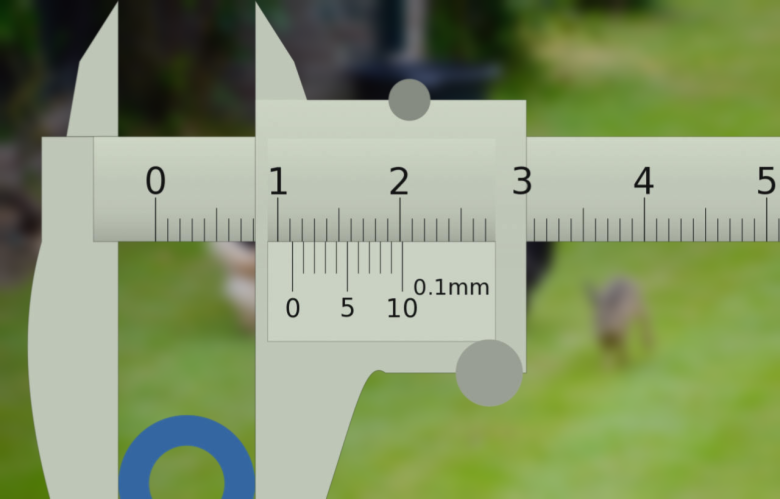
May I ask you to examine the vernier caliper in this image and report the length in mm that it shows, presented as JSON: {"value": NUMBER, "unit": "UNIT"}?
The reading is {"value": 11.2, "unit": "mm"}
